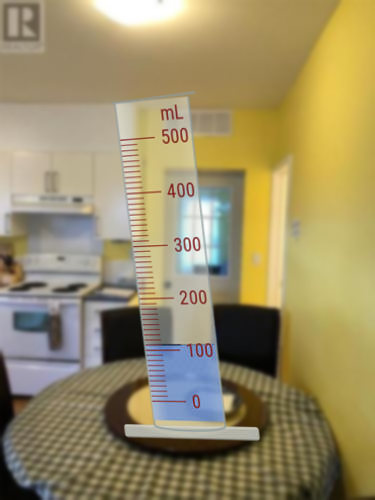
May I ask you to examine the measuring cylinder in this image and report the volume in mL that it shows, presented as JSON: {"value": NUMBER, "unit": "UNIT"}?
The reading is {"value": 110, "unit": "mL"}
